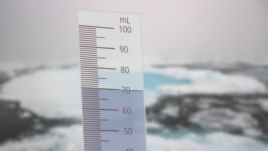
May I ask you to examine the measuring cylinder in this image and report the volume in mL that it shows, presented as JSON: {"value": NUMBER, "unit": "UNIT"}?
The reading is {"value": 70, "unit": "mL"}
